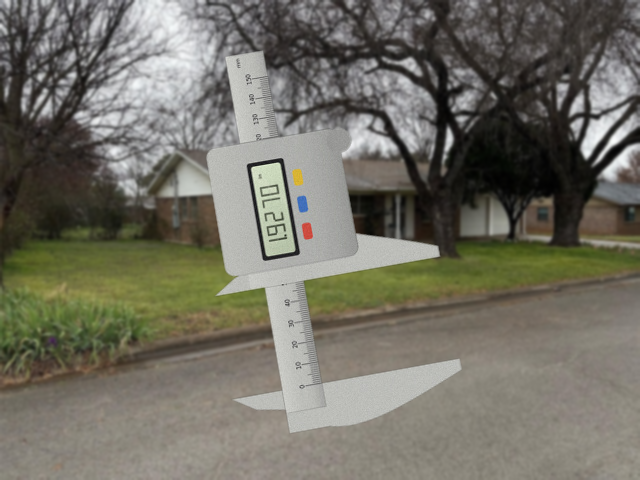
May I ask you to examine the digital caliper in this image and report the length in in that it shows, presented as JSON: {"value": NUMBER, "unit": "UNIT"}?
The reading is {"value": 1.9270, "unit": "in"}
